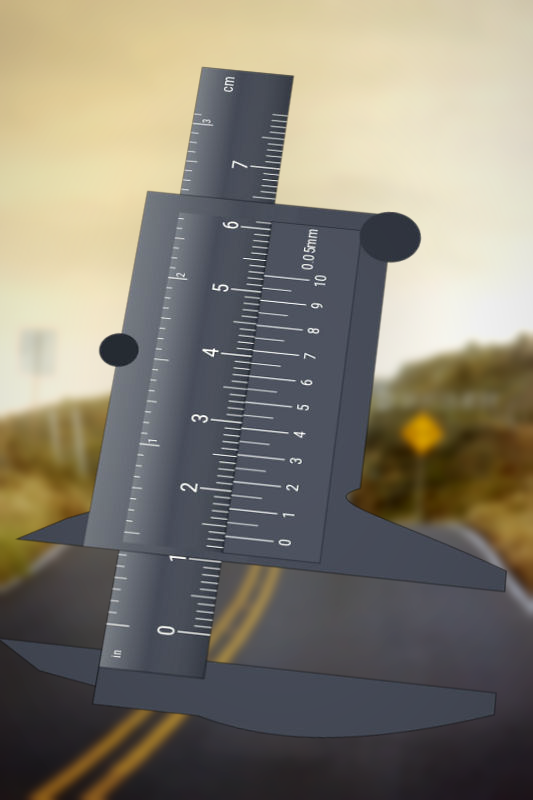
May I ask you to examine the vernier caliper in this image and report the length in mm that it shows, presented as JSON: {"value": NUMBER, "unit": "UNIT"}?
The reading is {"value": 13.6, "unit": "mm"}
